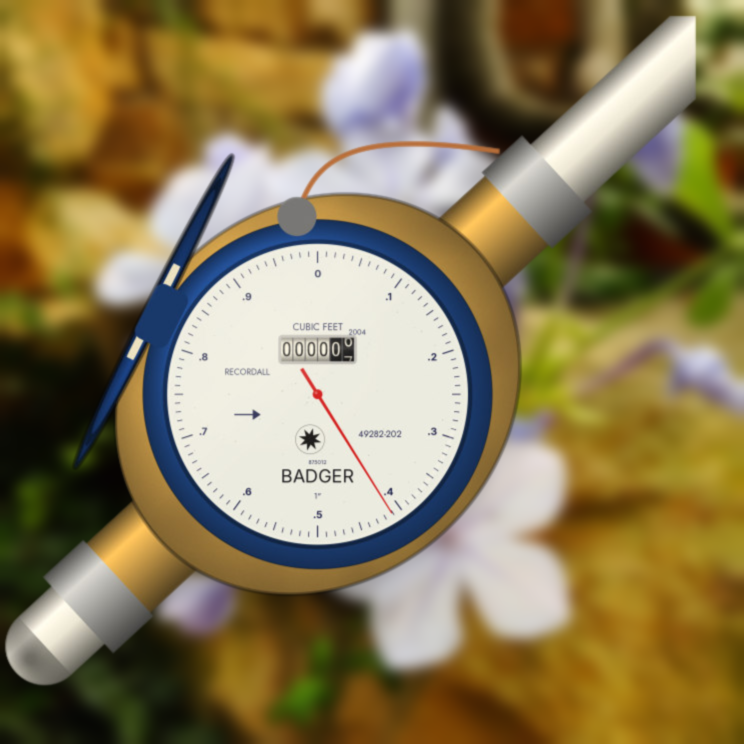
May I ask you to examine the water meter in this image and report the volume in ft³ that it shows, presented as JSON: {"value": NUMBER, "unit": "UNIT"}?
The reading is {"value": 6.41, "unit": "ft³"}
